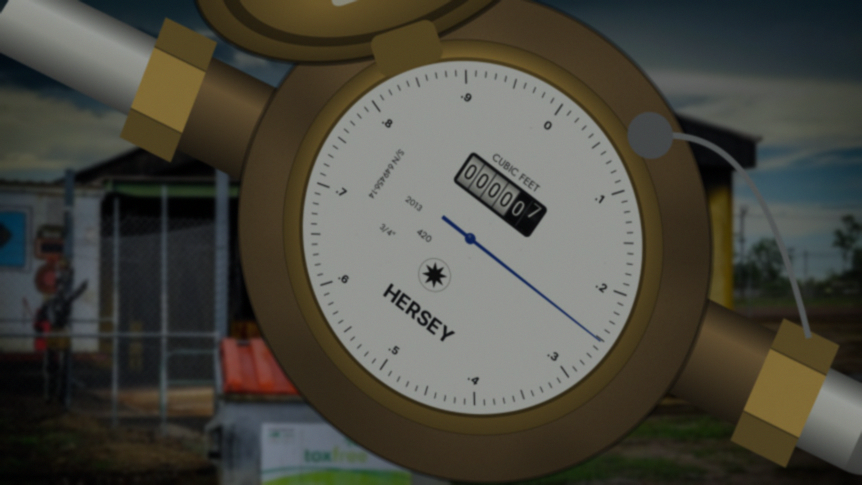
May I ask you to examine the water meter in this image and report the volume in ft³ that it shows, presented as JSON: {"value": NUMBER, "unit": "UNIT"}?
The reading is {"value": 7.25, "unit": "ft³"}
